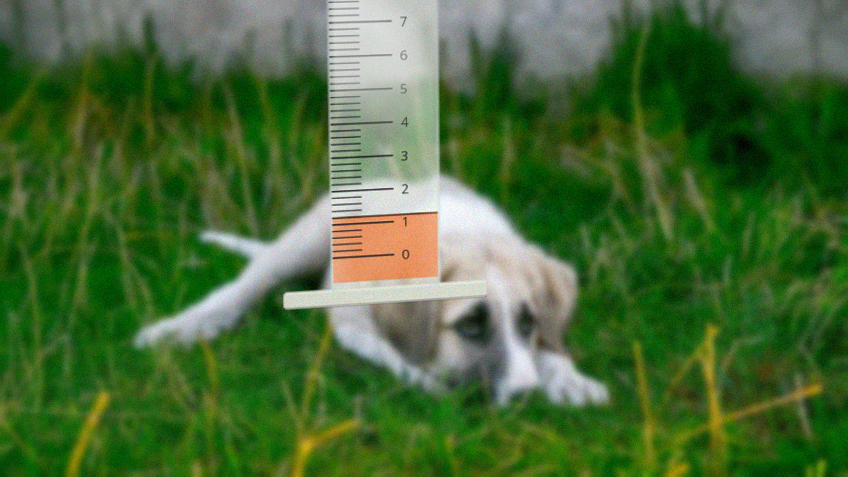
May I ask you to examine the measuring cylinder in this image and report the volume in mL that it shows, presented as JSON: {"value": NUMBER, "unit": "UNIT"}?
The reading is {"value": 1.2, "unit": "mL"}
